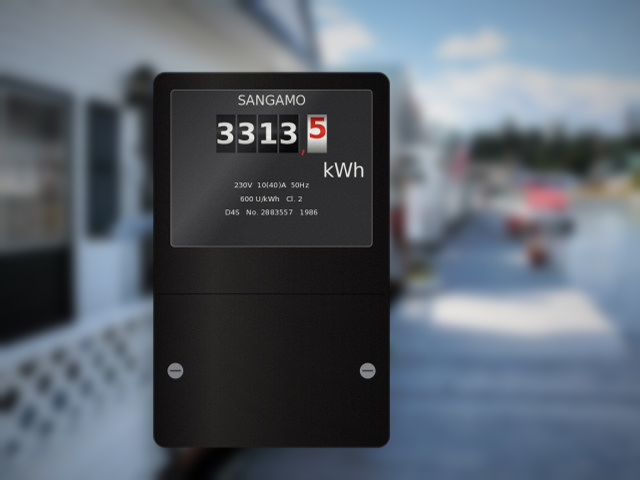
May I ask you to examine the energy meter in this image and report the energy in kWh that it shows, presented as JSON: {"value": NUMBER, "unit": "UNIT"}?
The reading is {"value": 3313.5, "unit": "kWh"}
